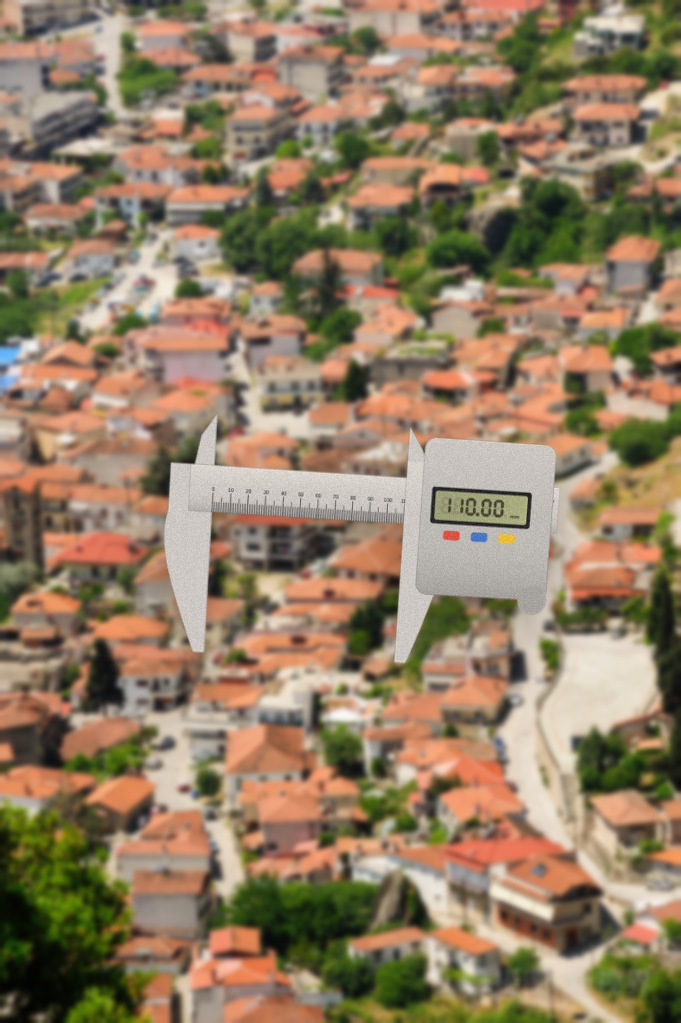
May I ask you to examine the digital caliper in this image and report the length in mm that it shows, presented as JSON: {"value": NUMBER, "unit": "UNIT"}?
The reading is {"value": 110.00, "unit": "mm"}
